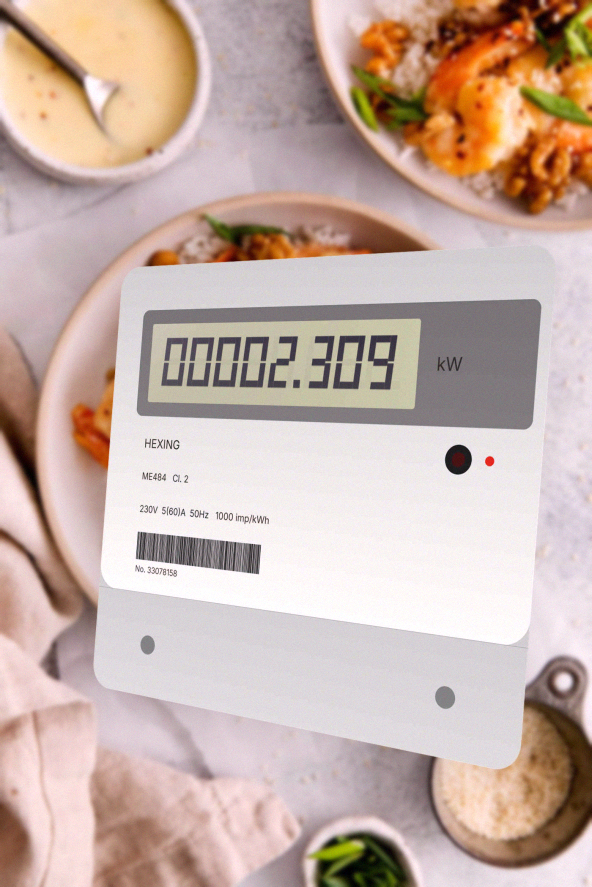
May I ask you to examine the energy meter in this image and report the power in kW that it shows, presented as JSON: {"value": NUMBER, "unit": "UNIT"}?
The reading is {"value": 2.309, "unit": "kW"}
